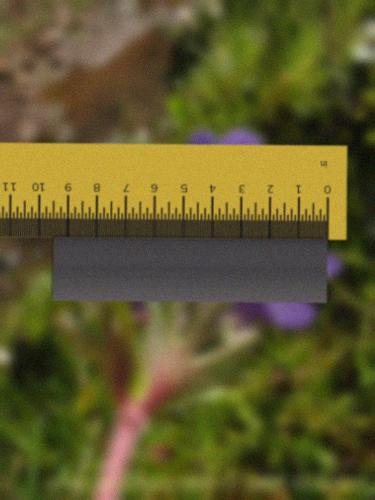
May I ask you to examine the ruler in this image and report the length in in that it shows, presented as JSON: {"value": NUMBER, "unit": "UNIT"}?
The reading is {"value": 9.5, "unit": "in"}
